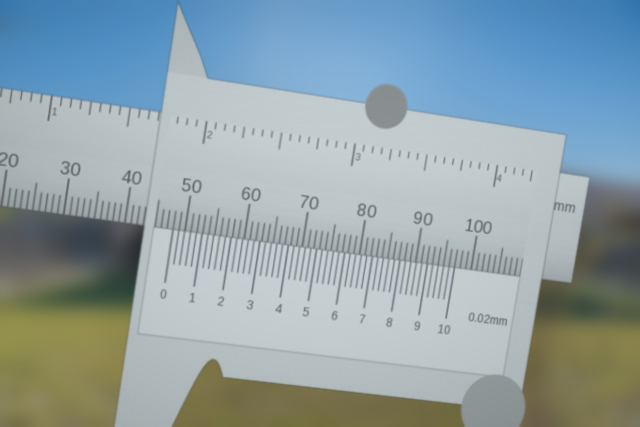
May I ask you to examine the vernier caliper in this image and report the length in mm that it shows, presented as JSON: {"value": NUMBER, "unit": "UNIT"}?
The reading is {"value": 48.0, "unit": "mm"}
